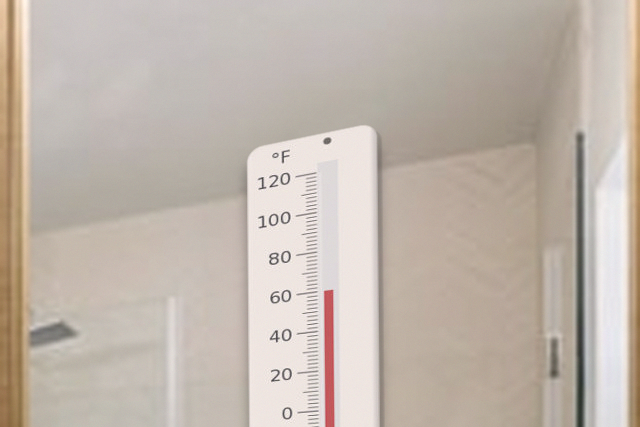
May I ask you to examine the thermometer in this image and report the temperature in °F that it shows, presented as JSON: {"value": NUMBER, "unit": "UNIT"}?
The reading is {"value": 60, "unit": "°F"}
